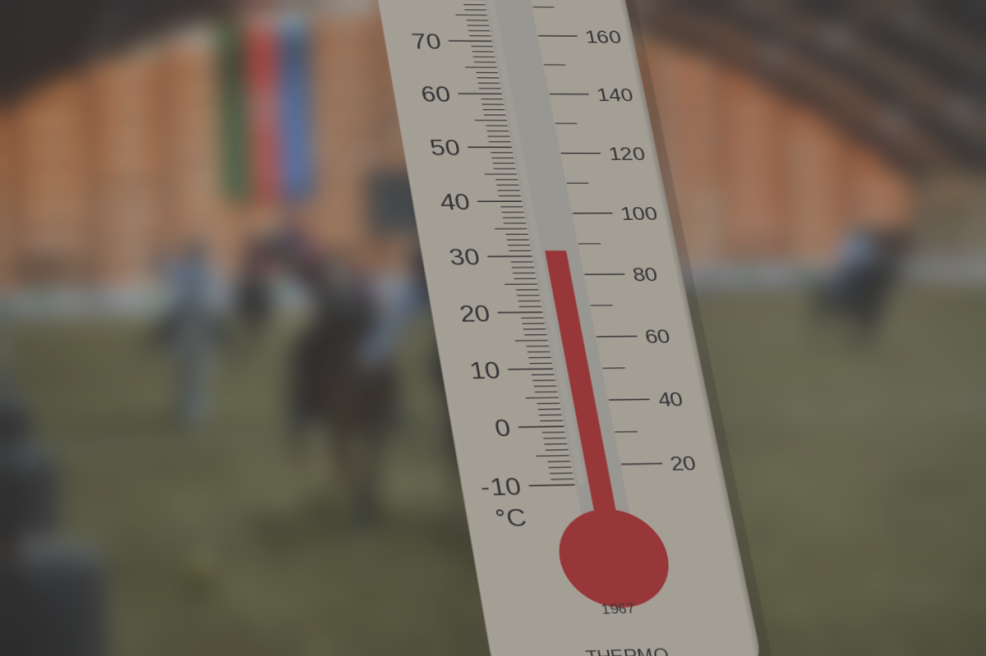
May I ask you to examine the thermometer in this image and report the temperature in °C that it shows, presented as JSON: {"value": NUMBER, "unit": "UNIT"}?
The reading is {"value": 31, "unit": "°C"}
